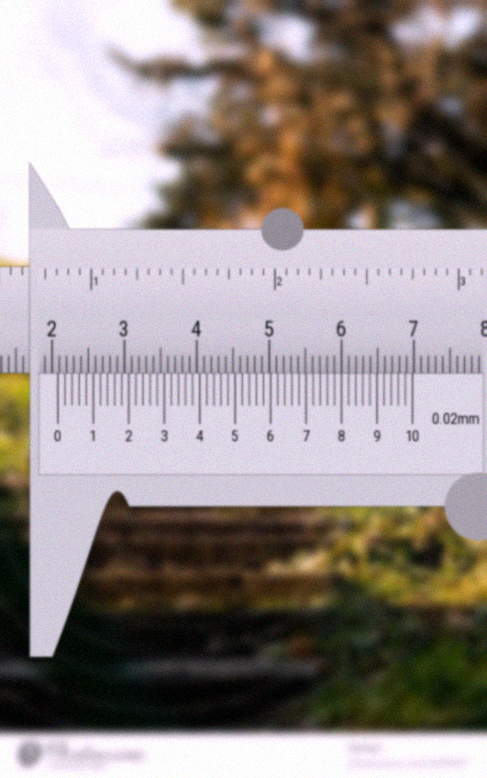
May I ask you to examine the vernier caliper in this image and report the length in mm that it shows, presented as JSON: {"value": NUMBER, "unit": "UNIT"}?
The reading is {"value": 20.8, "unit": "mm"}
